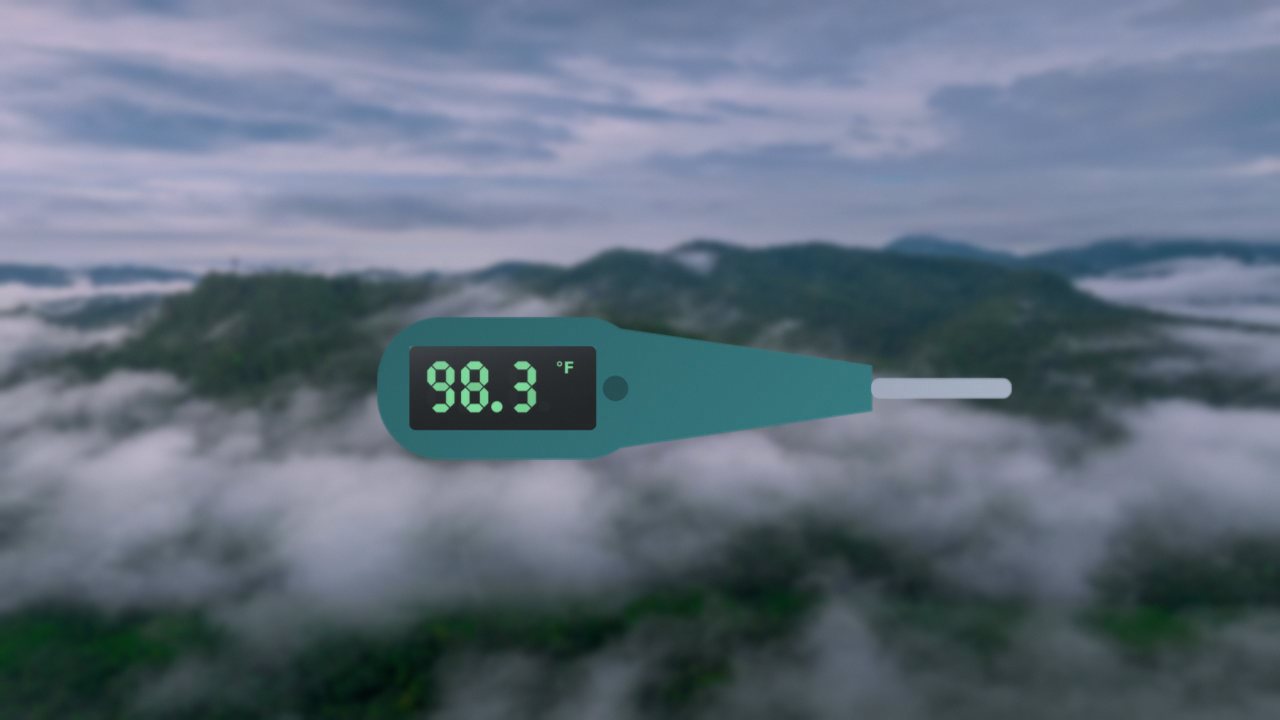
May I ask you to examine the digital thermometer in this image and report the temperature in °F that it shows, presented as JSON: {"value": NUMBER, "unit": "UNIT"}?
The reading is {"value": 98.3, "unit": "°F"}
